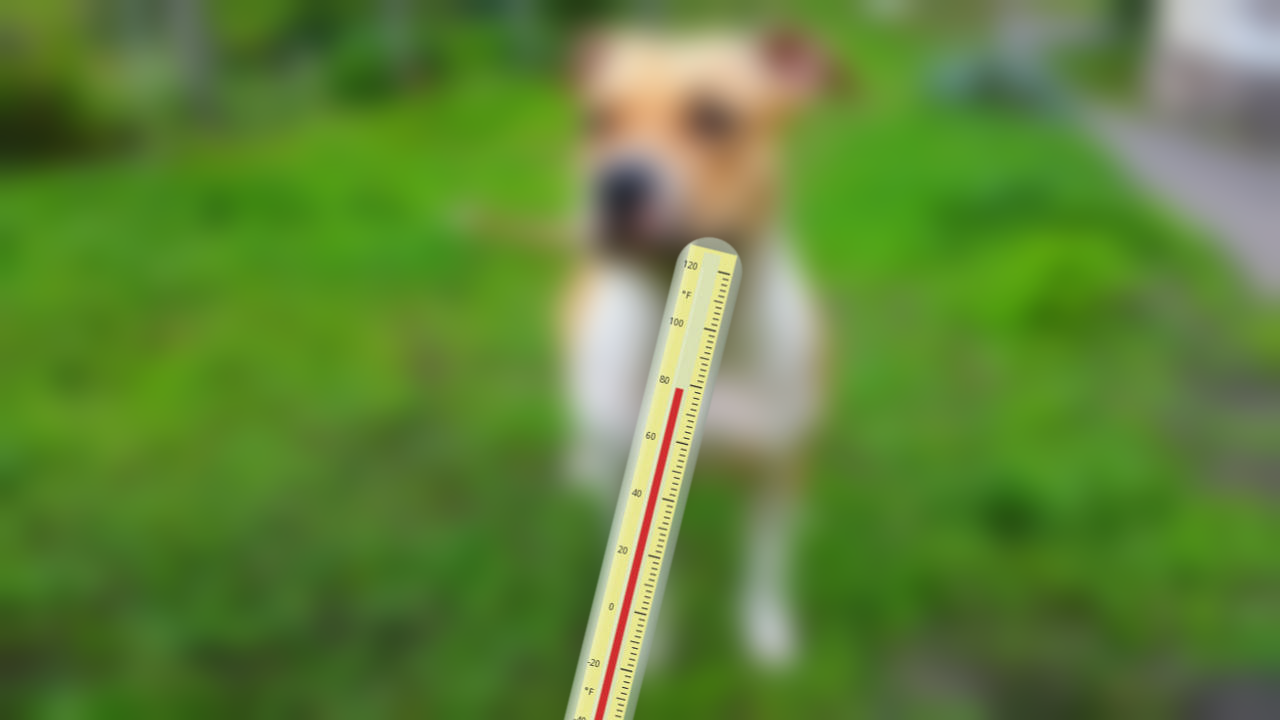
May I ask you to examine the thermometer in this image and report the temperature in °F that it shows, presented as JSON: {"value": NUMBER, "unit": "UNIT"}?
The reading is {"value": 78, "unit": "°F"}
